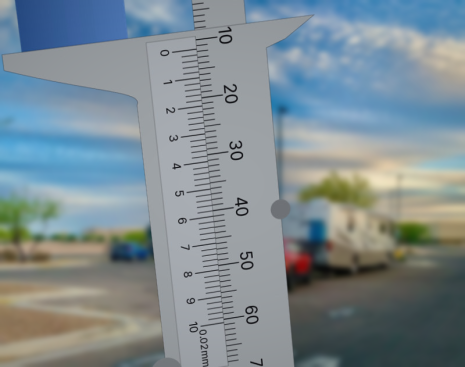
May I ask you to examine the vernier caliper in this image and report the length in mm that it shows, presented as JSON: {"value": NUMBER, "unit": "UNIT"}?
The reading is {"value": 11.6, "unit": "mm"}
